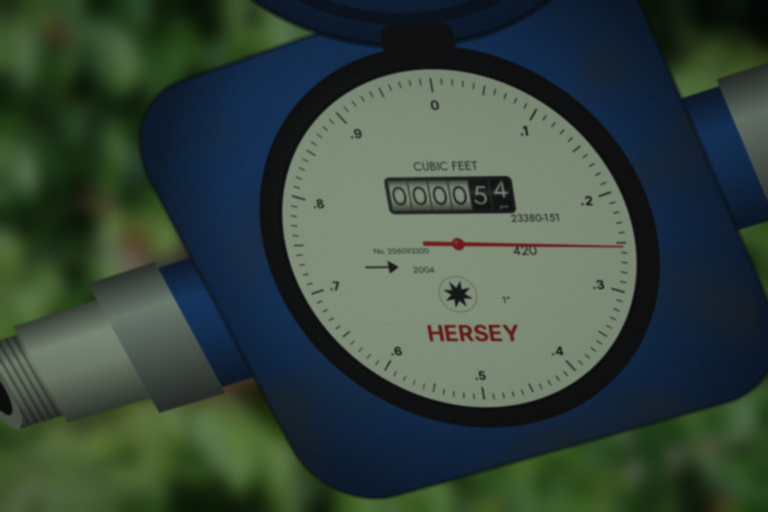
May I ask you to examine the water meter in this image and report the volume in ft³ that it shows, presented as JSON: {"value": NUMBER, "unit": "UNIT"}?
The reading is {"value": 54.25, "unit": "ft³"}
